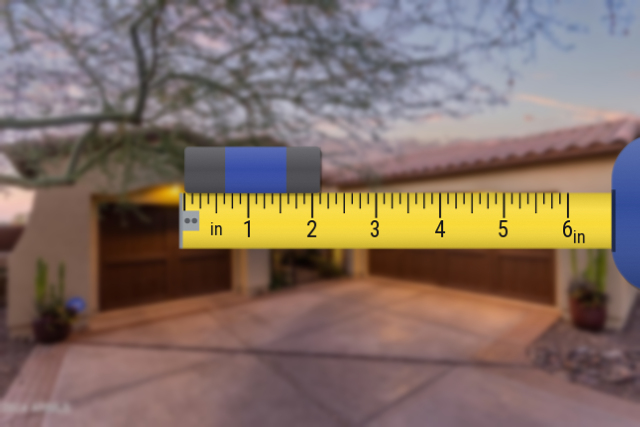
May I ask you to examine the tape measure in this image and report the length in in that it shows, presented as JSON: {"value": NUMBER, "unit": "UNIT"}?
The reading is {"value": 2.125, "unit": "in"}
